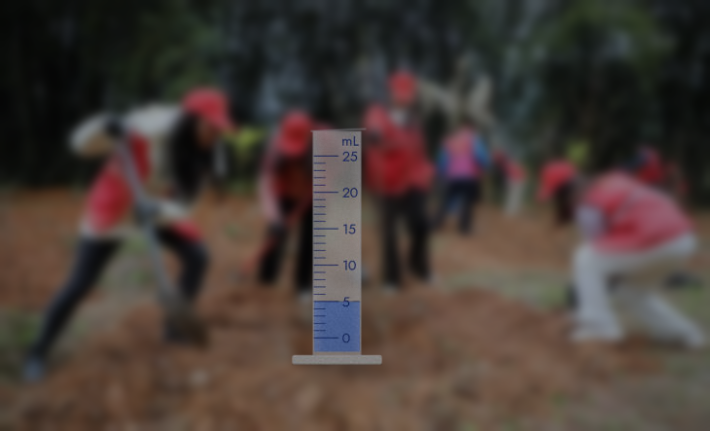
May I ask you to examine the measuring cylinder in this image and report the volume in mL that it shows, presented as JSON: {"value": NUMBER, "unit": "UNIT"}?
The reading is {"value": 5, "unit": "mL"}
